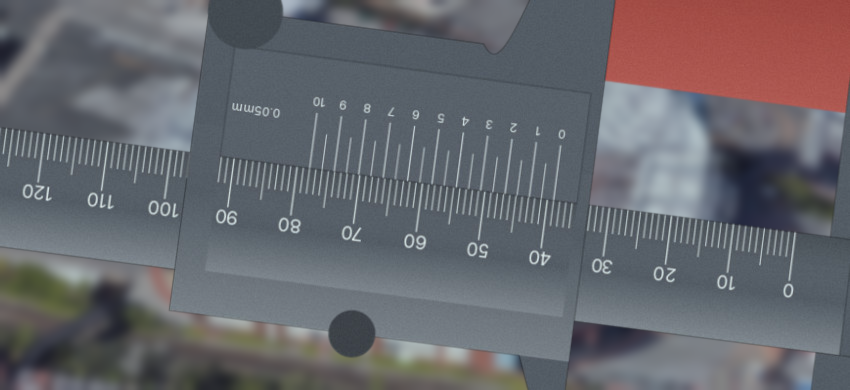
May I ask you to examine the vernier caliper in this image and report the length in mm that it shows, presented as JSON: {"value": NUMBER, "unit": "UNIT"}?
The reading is {"value": 39.0, "unit": "mm"}
